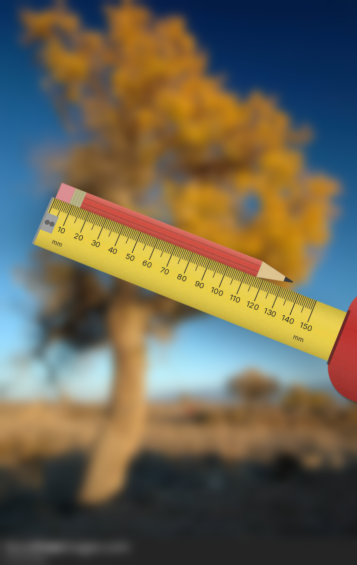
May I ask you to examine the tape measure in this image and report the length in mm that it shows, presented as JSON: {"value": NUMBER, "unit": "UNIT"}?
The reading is {"value": 135, "unit": "mm"}
